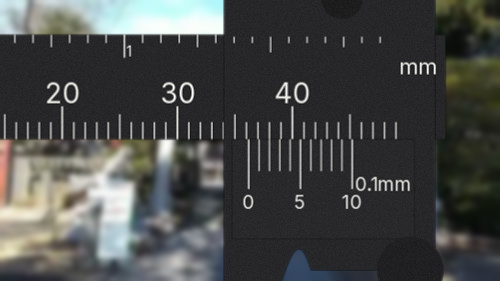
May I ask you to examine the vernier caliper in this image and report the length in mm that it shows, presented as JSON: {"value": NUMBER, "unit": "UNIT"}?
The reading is {"value": 36.2, "unit": "mm"}
